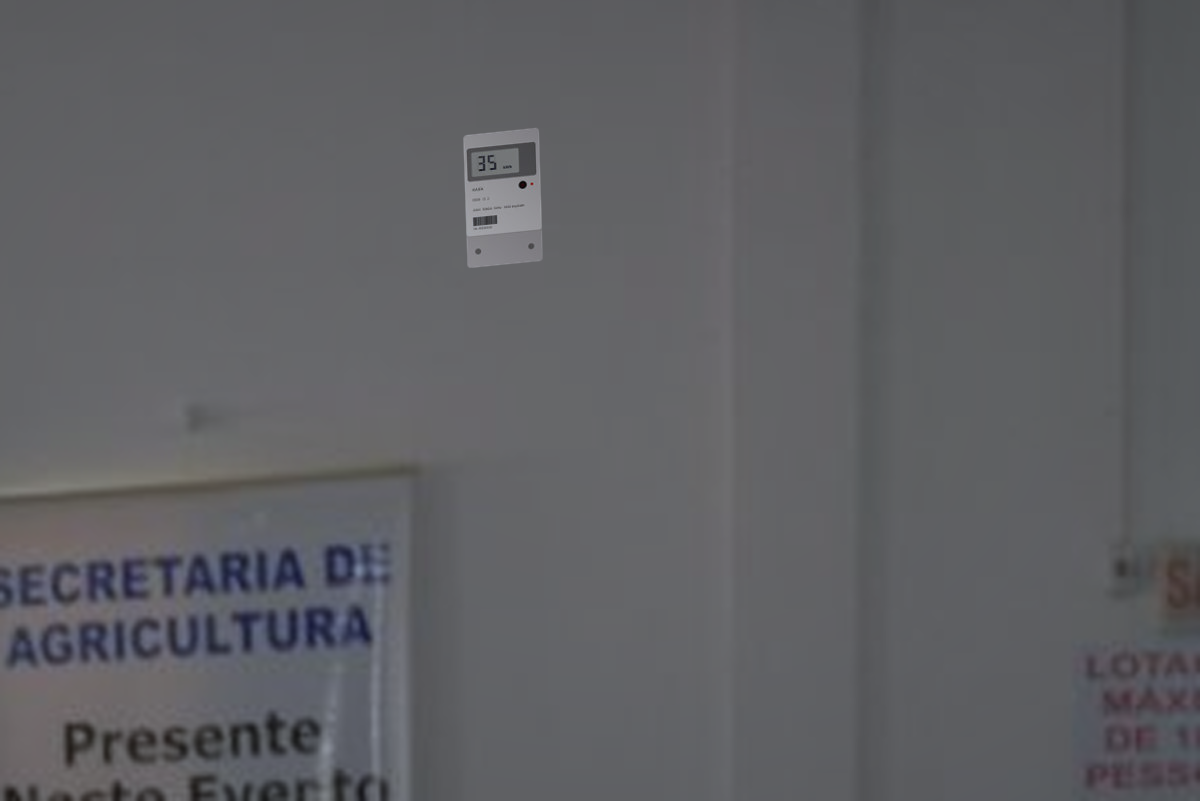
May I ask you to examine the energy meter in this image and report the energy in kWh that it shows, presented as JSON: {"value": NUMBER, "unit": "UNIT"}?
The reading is {"value": 35, "unit": "kWh"}
